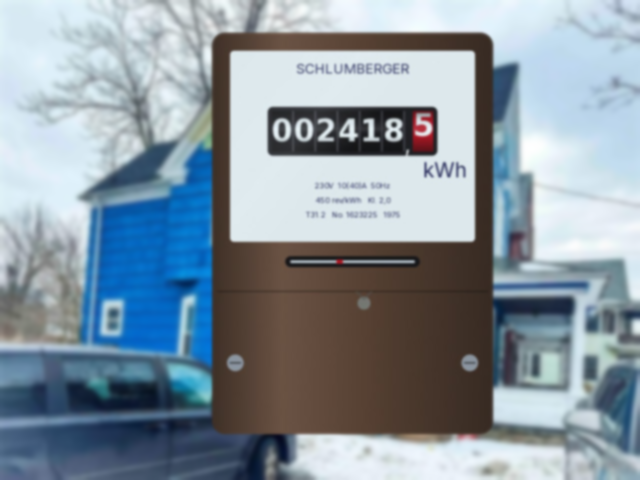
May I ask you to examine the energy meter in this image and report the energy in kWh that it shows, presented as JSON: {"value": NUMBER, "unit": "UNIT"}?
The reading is {"value": 2418.5, "unit": "kWh"}
